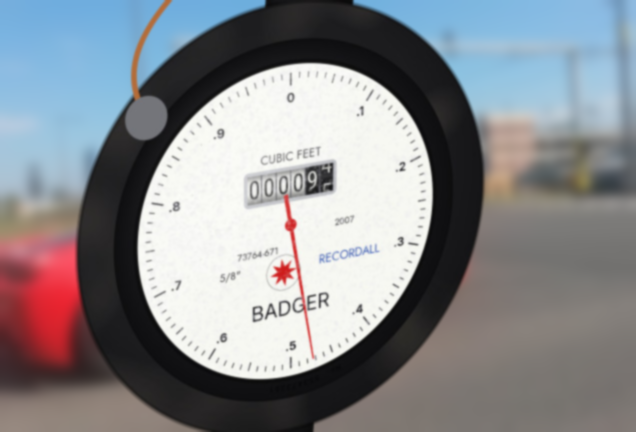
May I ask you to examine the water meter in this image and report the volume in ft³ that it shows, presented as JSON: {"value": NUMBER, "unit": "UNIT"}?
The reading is {"value": 94.47, "unit": "ft³"}
